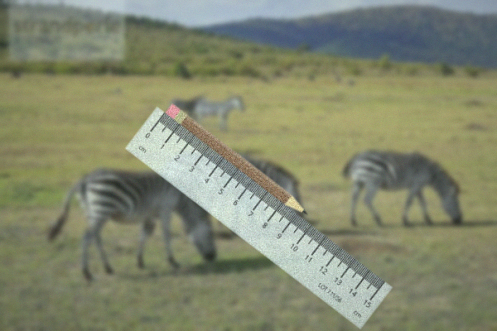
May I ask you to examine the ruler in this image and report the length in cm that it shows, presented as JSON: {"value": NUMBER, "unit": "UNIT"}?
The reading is {"value": 9.5, "unit": "cm"}
